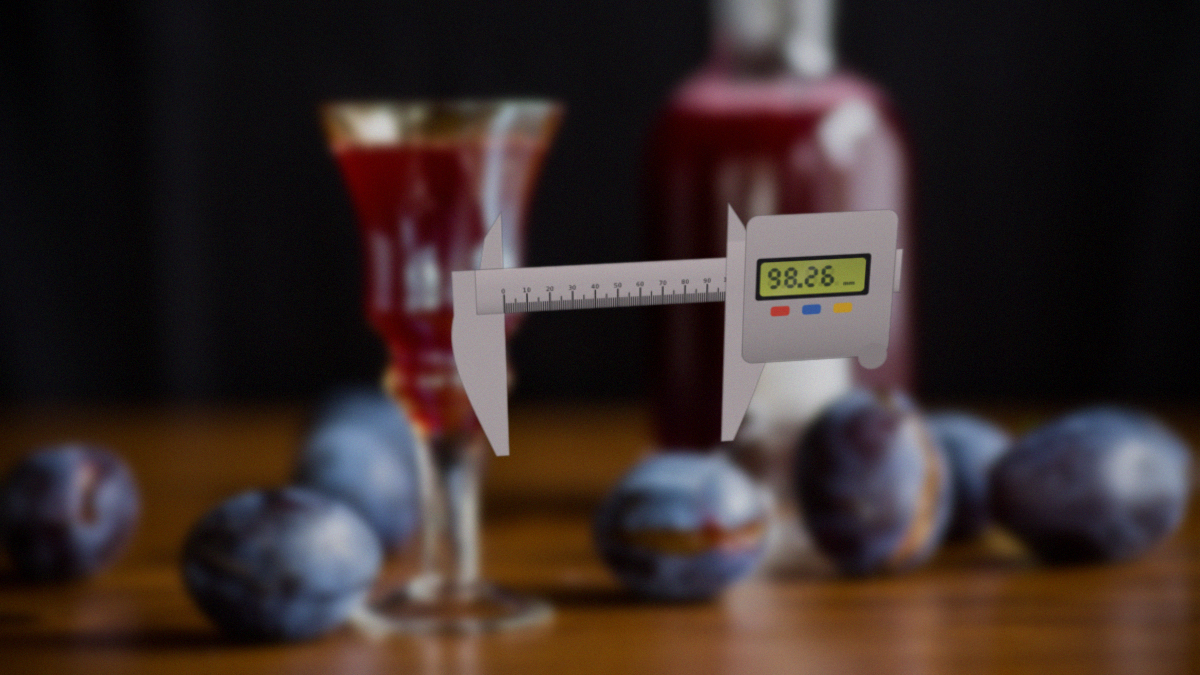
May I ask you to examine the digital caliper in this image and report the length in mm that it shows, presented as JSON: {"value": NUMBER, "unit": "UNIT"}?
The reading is {"value": 98.26, "unit": "mm"}
